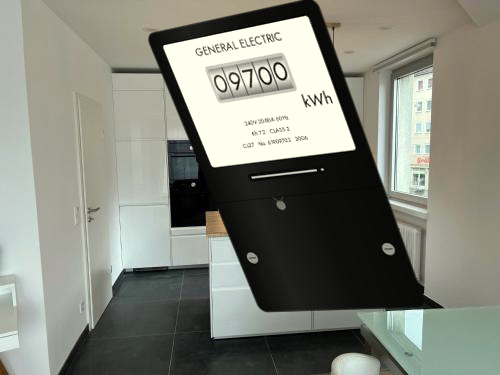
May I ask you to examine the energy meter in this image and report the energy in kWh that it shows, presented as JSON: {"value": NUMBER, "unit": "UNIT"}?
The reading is {"value": 9700, "unit": "kWh"}
